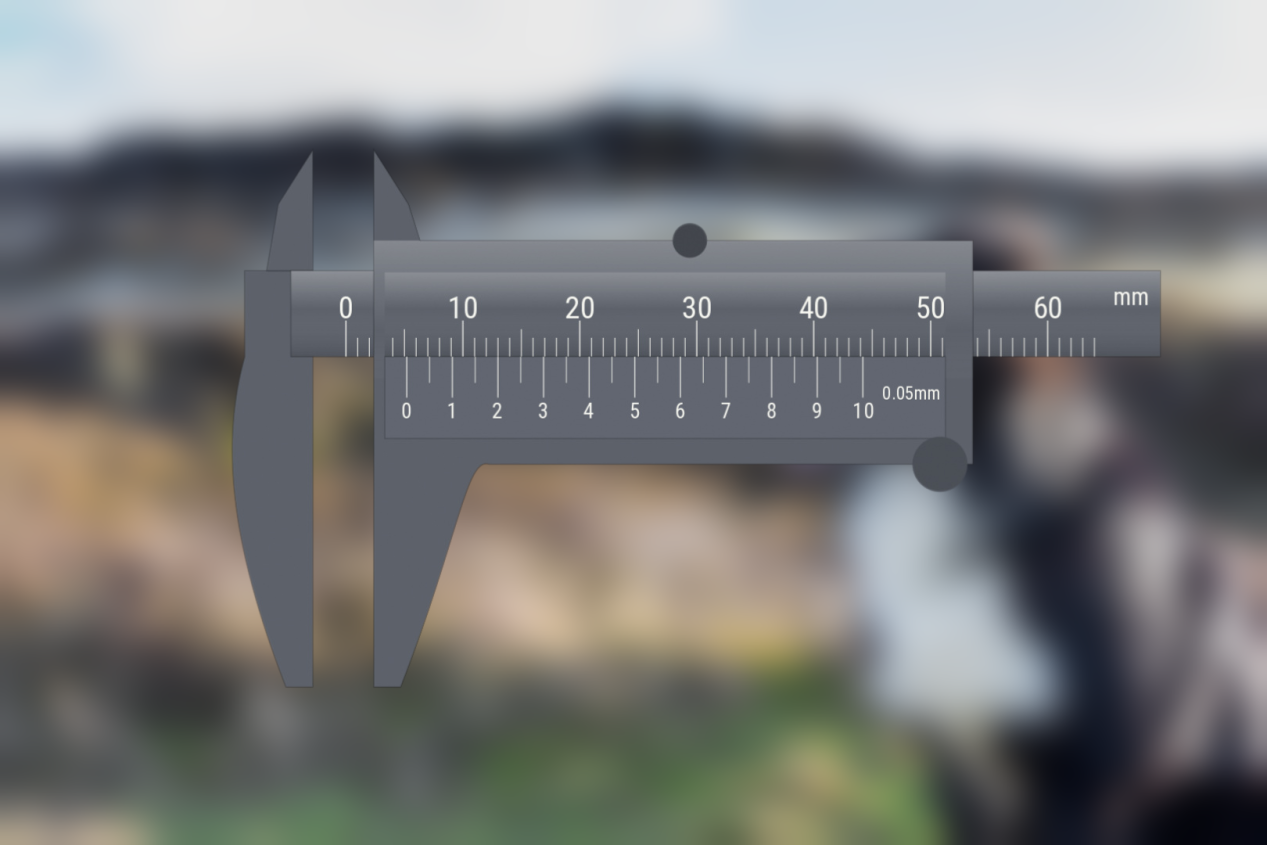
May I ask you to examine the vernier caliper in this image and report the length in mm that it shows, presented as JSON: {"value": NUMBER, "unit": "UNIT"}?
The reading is {"value": 5.2, "unit": "mm"}
